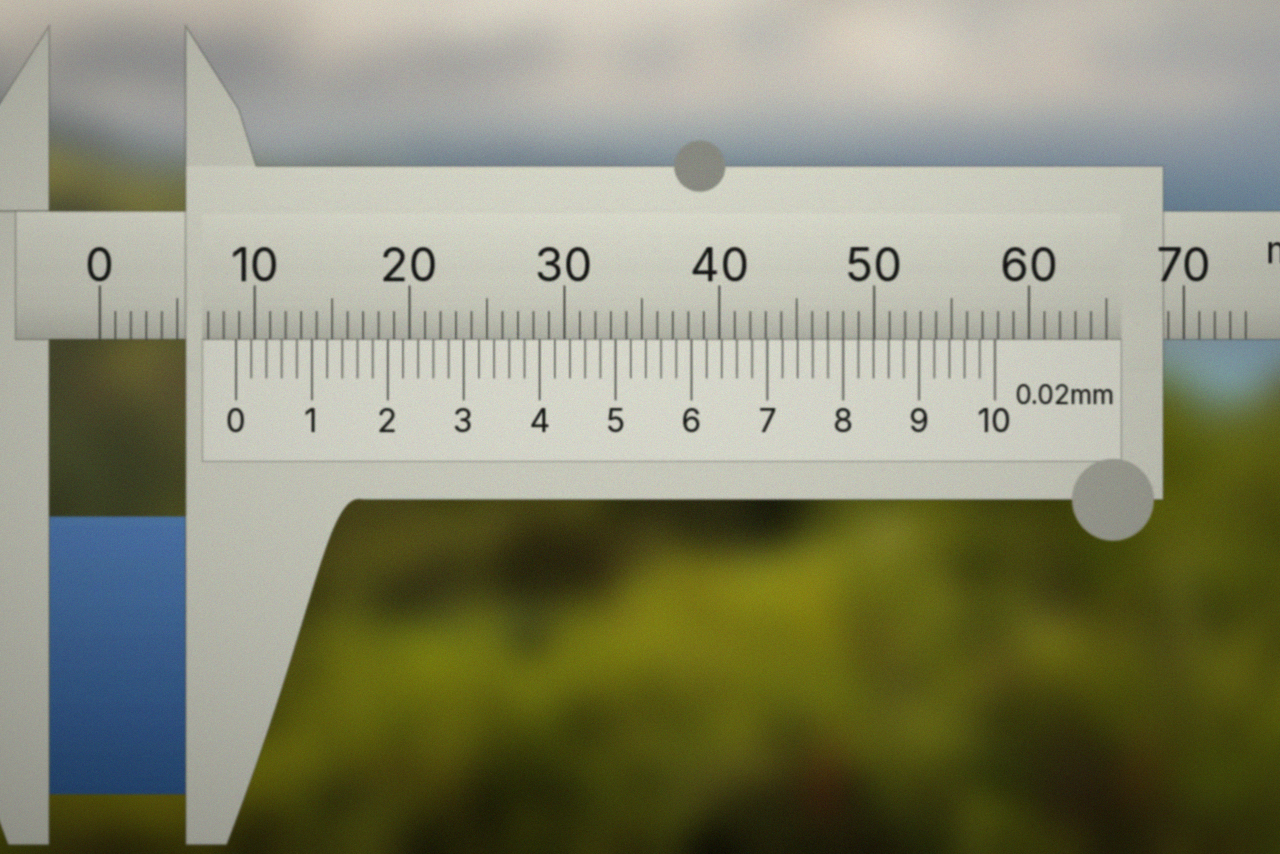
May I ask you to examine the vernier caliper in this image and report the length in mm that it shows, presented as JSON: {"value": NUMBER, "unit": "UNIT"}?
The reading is {"value": 8.8, "unit": "mm"}
